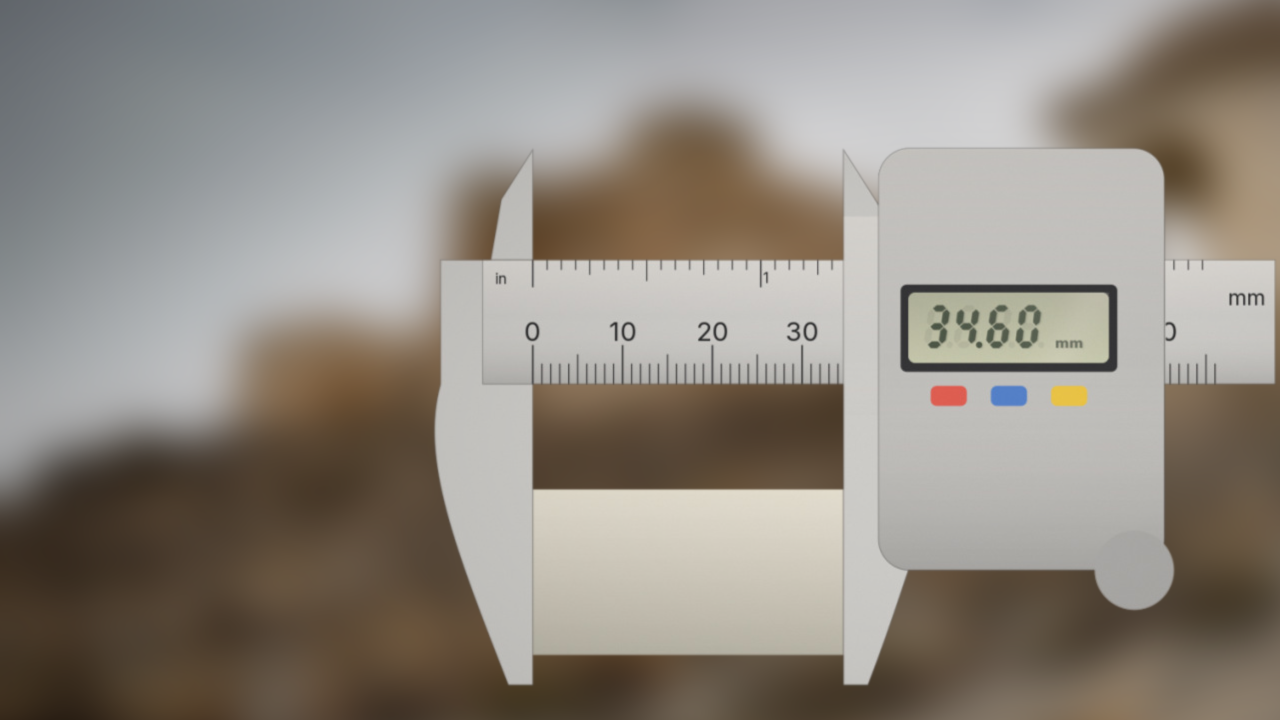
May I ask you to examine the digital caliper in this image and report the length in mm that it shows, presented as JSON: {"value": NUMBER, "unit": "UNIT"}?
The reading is {"value": 34.60, "unit": "mm"}
